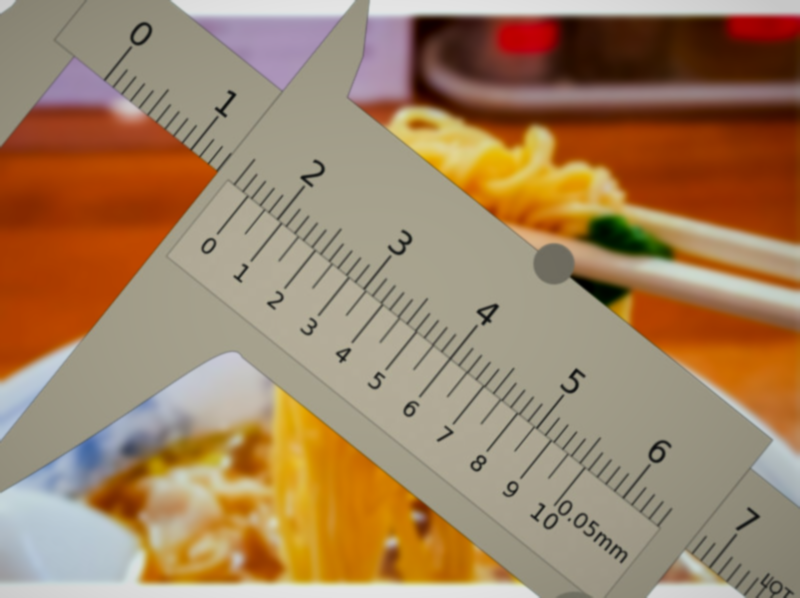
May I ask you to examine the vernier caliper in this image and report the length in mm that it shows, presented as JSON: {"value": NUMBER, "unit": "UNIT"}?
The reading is {"value": 16.6, "unit": "mm"}
